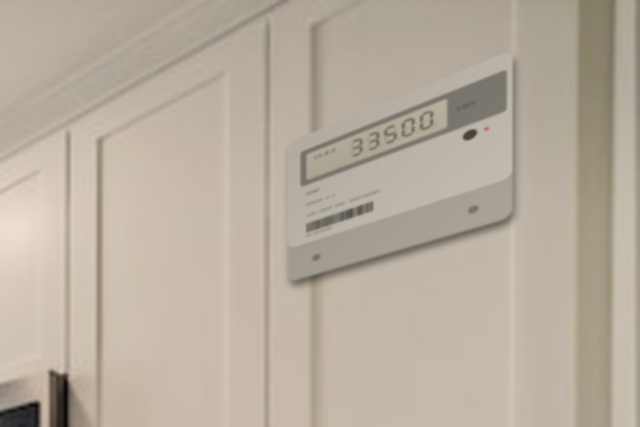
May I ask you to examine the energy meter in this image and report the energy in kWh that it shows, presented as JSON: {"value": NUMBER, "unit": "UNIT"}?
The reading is {"value": 33500, "unit": "kWh"}
